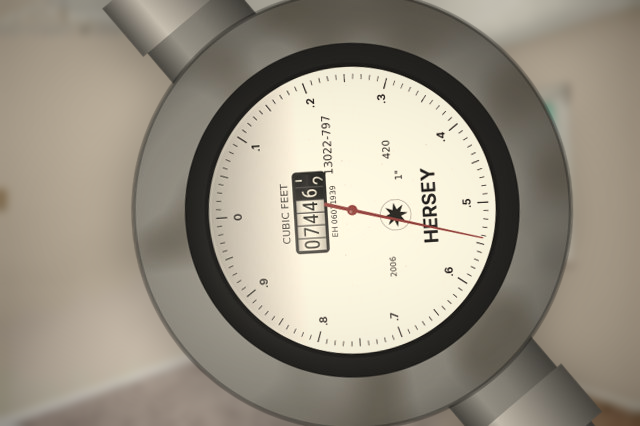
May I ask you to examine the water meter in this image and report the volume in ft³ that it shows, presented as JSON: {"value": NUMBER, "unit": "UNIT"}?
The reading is {"value": 74461.54, "unit": "ft³"}
